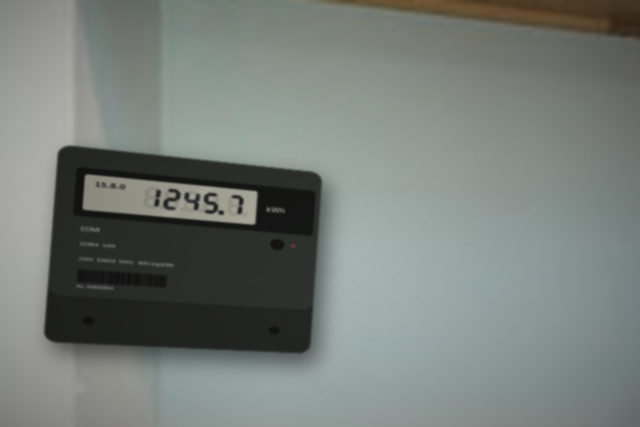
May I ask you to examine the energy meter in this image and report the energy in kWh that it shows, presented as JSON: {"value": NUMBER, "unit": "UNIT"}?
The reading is {"value": 1245.7, "unit": "kWh"}
